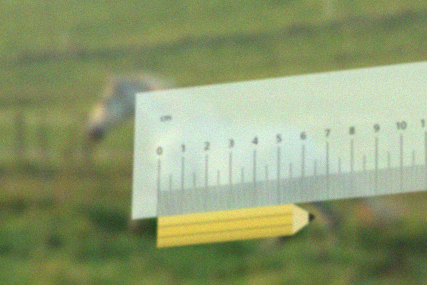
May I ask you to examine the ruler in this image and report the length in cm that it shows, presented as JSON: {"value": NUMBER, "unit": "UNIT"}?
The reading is {"value": 6.5, "unit": "cm"}
